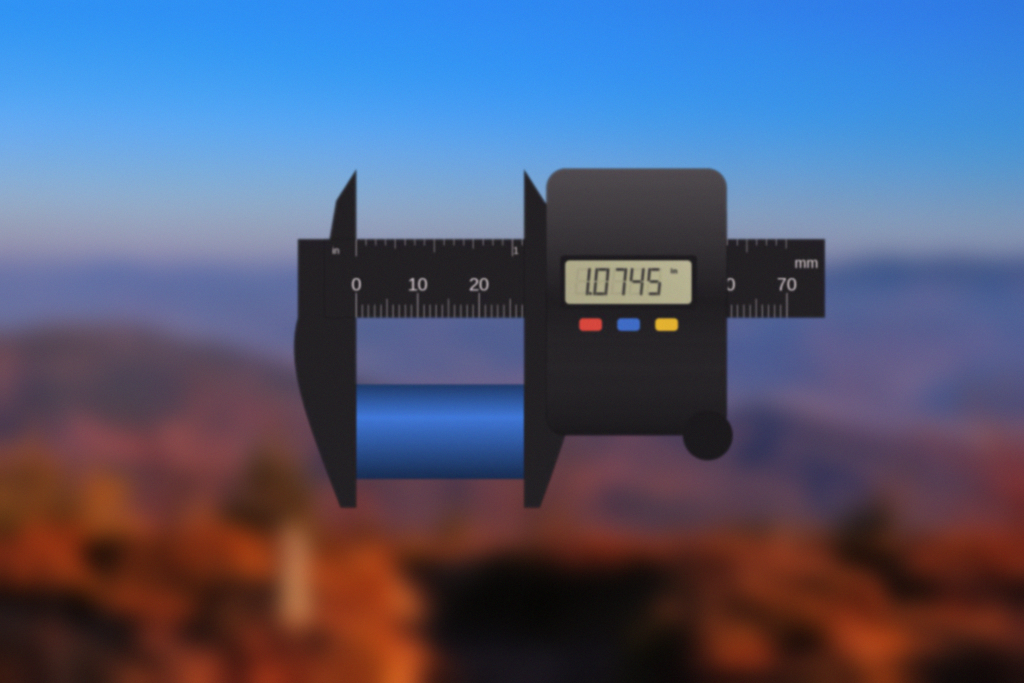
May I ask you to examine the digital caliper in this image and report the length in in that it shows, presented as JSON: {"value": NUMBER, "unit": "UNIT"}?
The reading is {"value": 1.0745, "unit": "in"}
